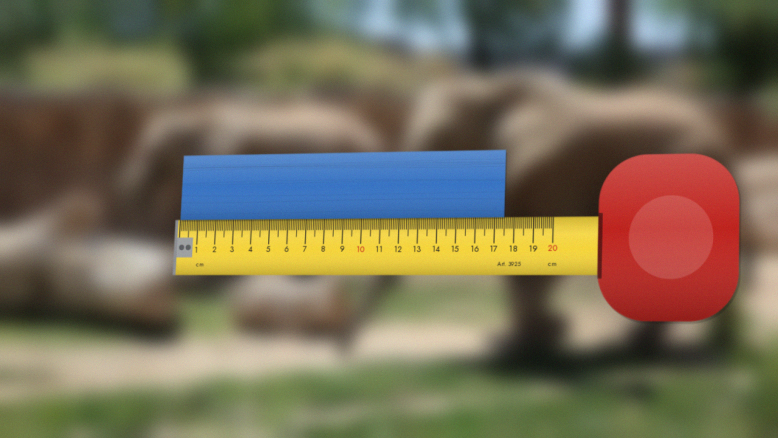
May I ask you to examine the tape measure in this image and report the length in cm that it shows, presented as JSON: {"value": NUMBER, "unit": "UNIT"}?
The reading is {"value": 17.5, "unit": "cm"}
